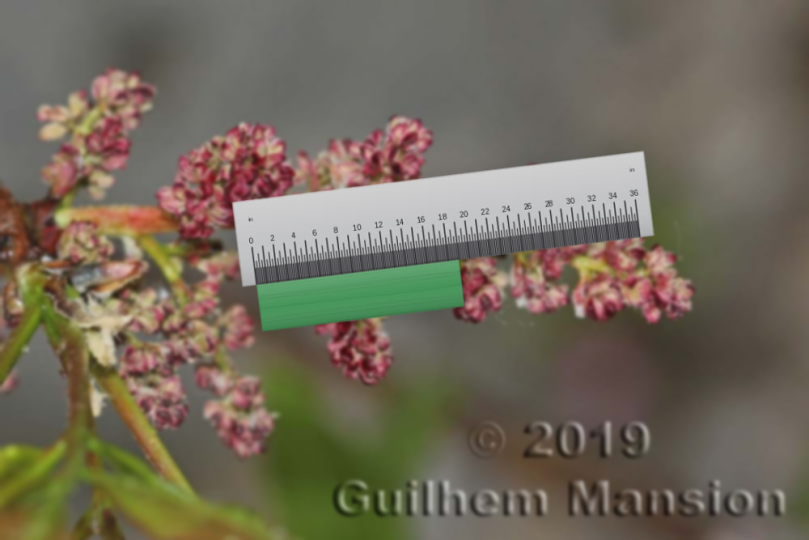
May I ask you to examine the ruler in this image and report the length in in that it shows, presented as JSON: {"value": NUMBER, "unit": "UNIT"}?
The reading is {"value": 19, "unit": "in"}
